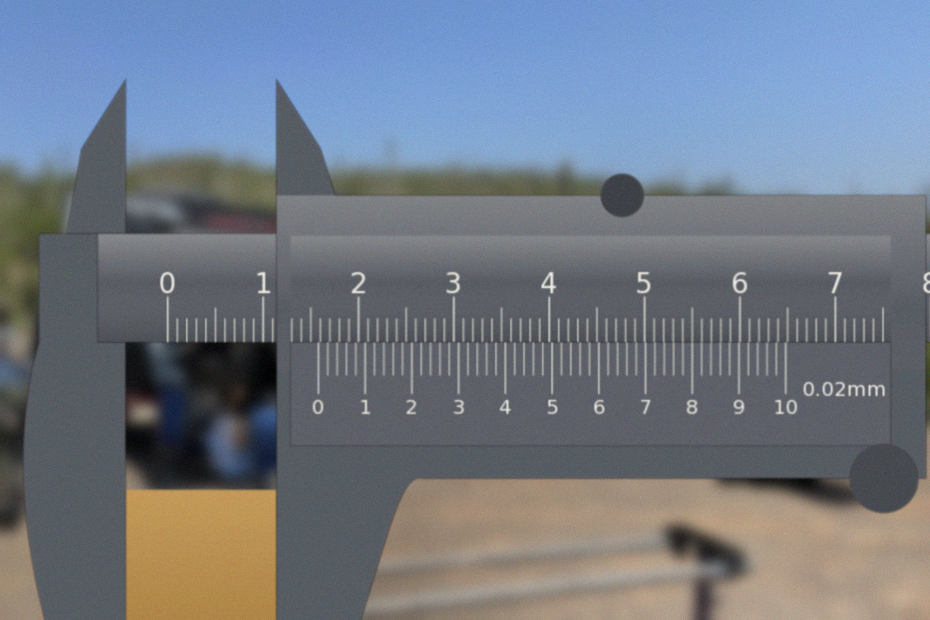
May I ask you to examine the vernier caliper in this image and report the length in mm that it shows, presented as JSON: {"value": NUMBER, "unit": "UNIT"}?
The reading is {"value": 15.8, "unit": "mm"}
